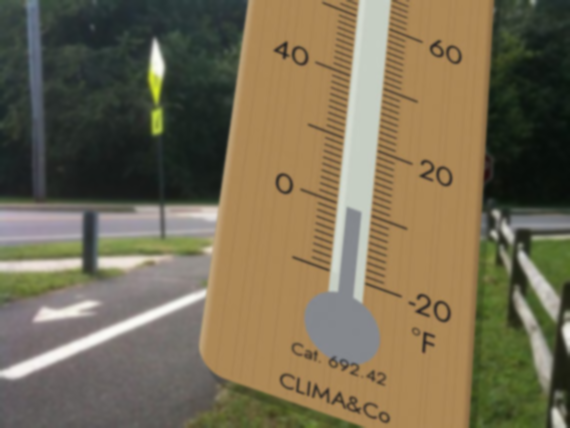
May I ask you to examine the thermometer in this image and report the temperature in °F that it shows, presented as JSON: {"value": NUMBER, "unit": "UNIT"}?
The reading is {"value": 0, "unit": "°F"}
